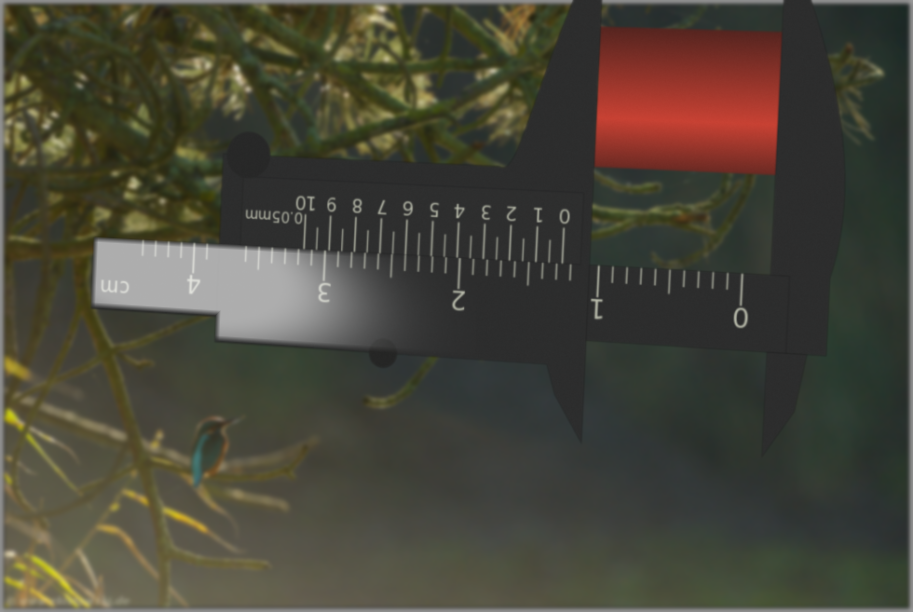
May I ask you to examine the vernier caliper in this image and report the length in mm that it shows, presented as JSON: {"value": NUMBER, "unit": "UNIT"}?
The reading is {"value": 12.6, "unit": "mm"}
